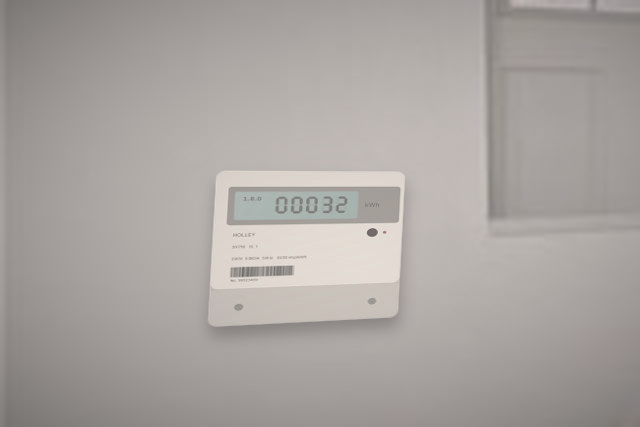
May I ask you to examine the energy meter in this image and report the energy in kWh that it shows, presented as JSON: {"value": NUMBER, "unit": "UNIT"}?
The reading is {"value": 32, "unit": "kWh"}
